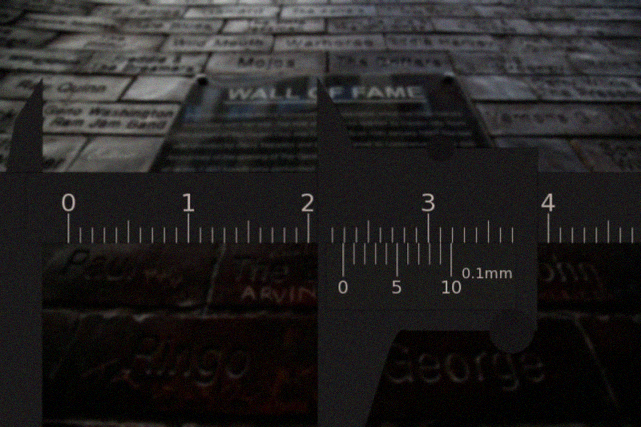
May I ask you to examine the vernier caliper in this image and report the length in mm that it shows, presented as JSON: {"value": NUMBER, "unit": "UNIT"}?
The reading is {"value": 22.9, "unit": "mm"}
